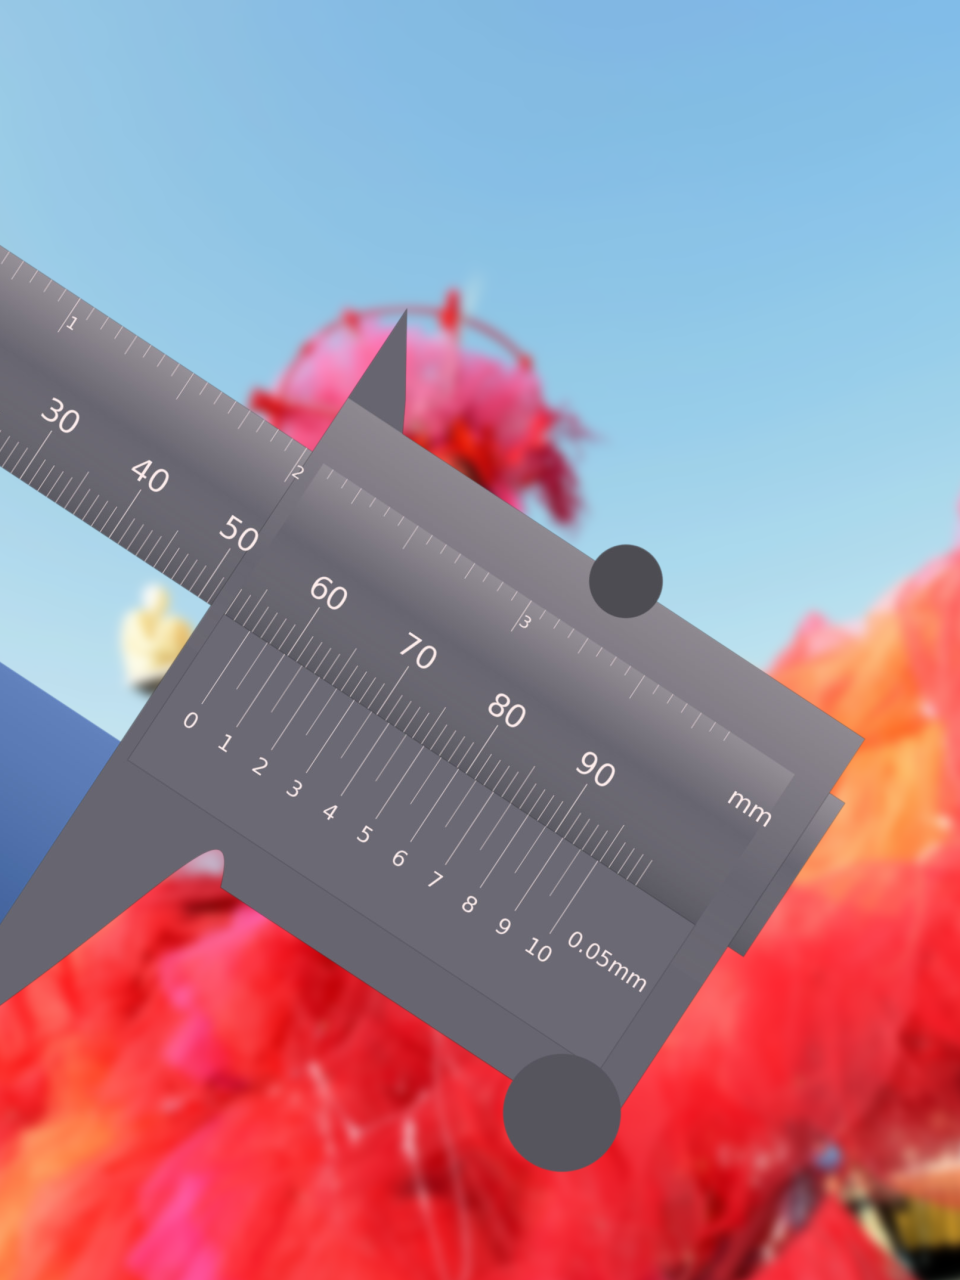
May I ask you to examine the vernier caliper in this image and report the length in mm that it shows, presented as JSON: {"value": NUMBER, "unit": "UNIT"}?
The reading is {"value": 55.8, "unit": "mm"}
